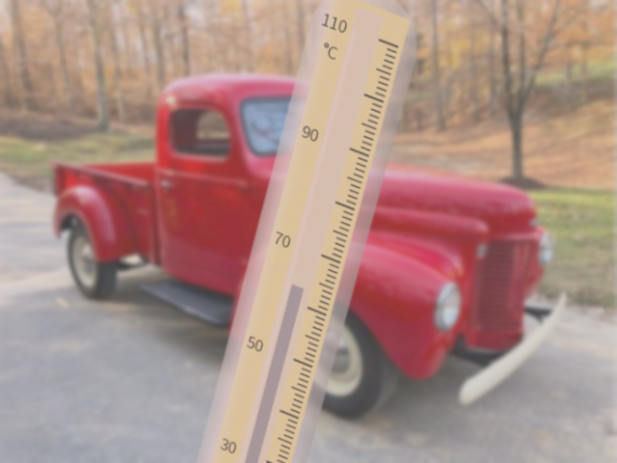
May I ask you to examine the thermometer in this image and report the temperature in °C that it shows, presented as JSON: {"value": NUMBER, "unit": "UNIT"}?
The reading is {"value": 63, "unit": "°C"}
